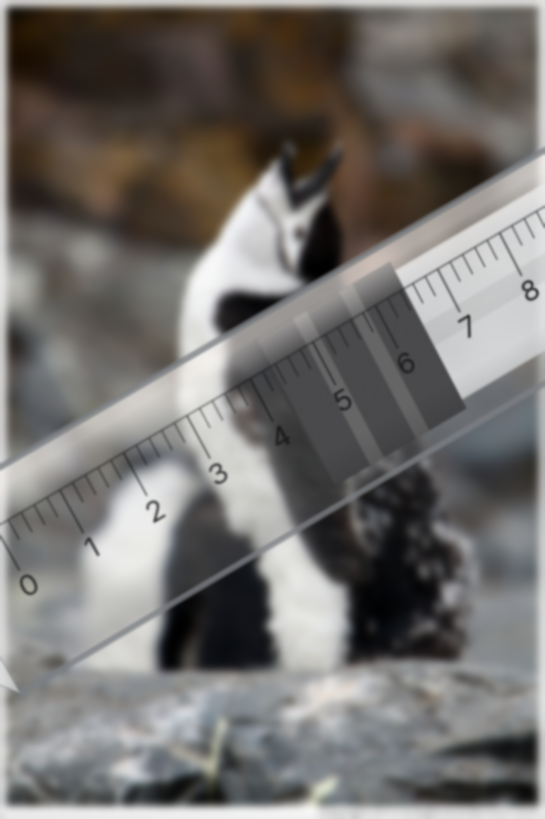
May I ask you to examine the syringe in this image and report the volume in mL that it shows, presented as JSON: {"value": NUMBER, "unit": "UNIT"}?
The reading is {"value": 4.3, "unit": "mL"}
